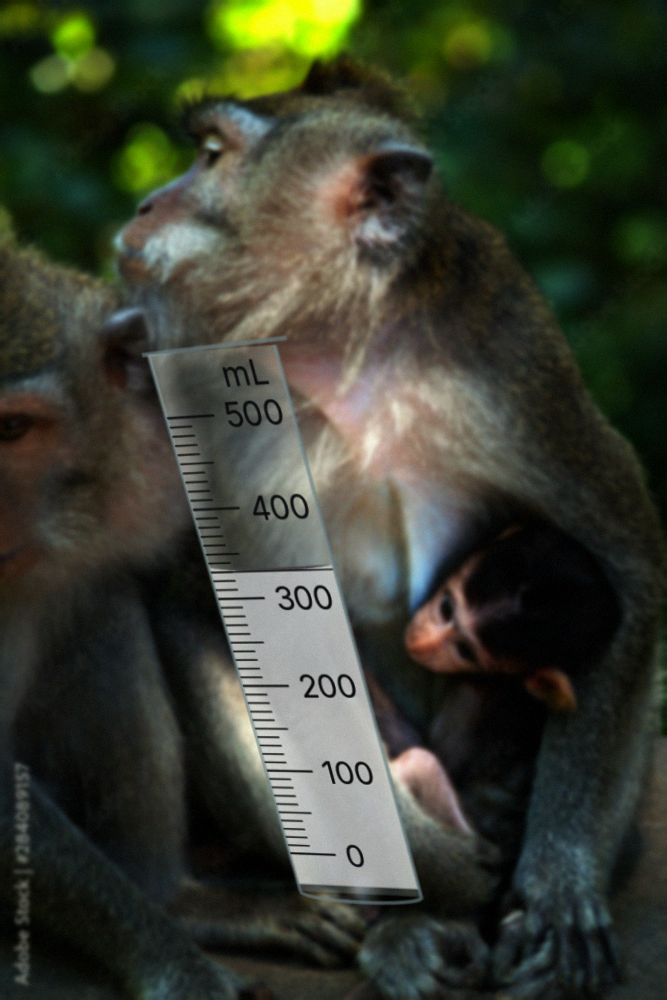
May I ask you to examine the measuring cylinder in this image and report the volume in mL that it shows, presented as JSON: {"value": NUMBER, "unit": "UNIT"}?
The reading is {"value": 330, "unit": "mL"}
